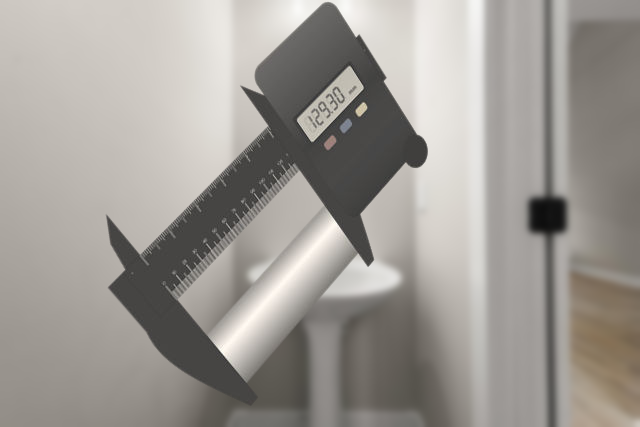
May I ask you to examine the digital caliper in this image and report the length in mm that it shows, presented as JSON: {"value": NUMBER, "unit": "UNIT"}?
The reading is {"value": 129.30, "unit": "mm"}
